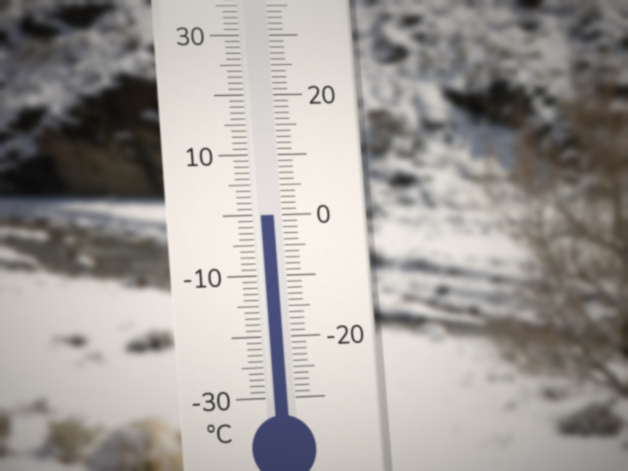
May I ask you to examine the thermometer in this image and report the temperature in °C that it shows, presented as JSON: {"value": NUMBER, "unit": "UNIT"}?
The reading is {"value": 0, "unit": "°C"}
